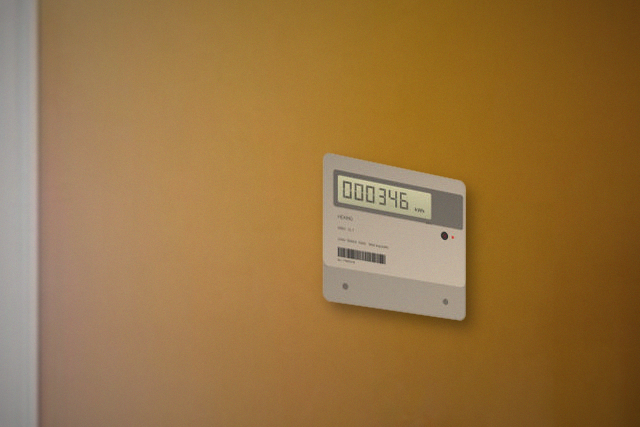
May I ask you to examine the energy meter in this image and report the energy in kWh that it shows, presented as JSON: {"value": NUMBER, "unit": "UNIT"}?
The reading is {"value": 346, "unit": "kWh"}
